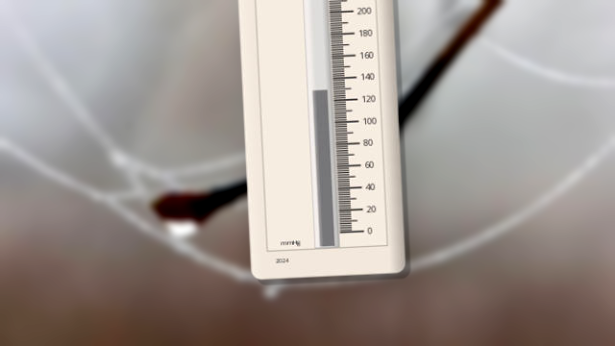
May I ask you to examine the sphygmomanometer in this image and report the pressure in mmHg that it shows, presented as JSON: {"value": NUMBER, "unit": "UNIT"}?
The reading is {"value": 130, "unit": "mmHg"}
